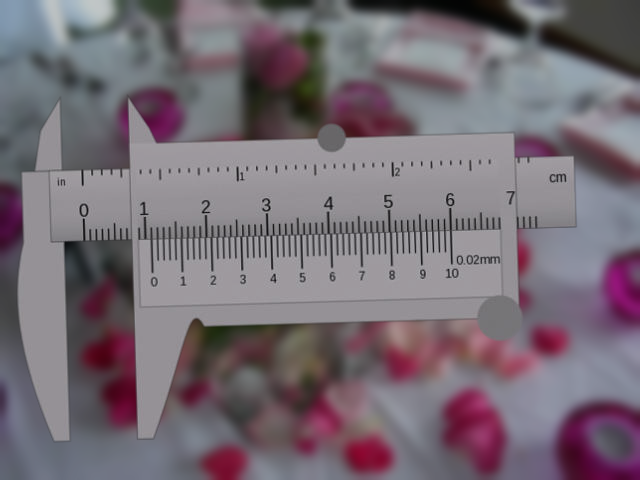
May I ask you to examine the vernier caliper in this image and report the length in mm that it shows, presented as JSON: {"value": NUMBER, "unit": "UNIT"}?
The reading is {"value": 11.0, "unit": "mm"}
